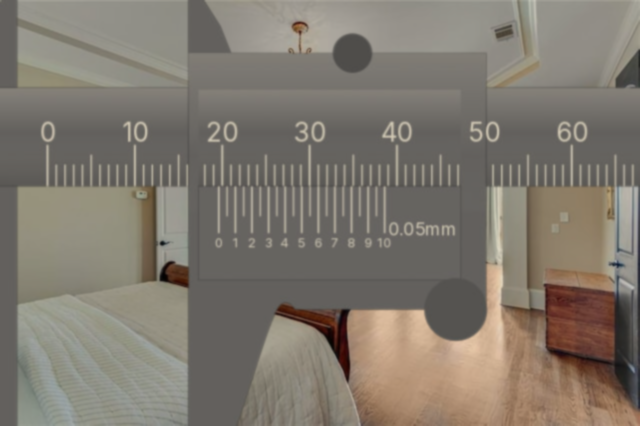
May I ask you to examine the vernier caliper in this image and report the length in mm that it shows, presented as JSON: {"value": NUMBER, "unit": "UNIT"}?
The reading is {"value": 19.6, "unit": "mm"}
